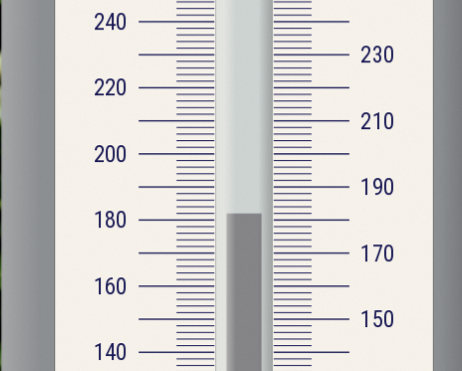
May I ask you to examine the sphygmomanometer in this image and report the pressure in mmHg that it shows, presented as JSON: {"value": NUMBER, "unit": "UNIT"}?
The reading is {"value": 182, "unit": "mmHg"}
